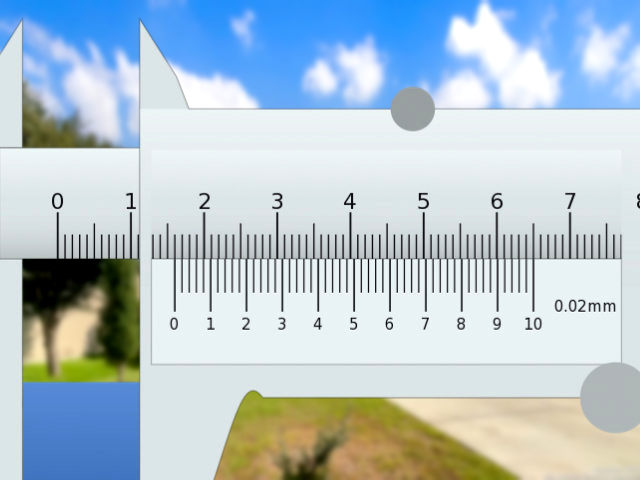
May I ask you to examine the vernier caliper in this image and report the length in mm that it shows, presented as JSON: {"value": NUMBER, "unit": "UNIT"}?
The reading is {"value": 16.0, "unit": "mm"}
